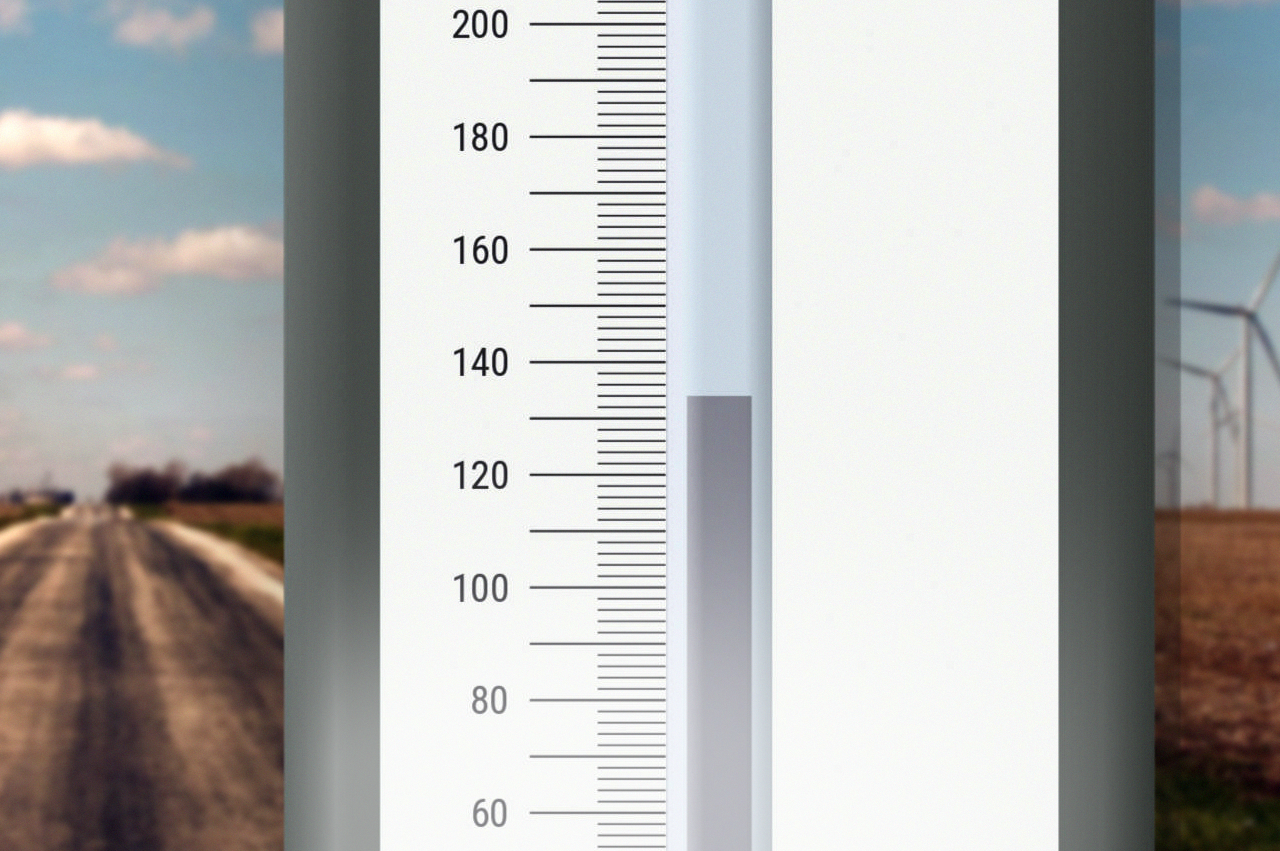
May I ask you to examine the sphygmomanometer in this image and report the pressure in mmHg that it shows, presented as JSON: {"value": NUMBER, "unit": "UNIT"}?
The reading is {"value": 134, "unit": "mmHg"}
